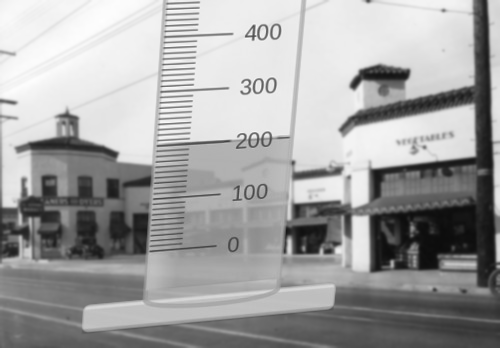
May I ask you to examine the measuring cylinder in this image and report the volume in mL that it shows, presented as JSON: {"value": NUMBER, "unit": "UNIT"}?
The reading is {"value": 200, "unit": "mL"}
